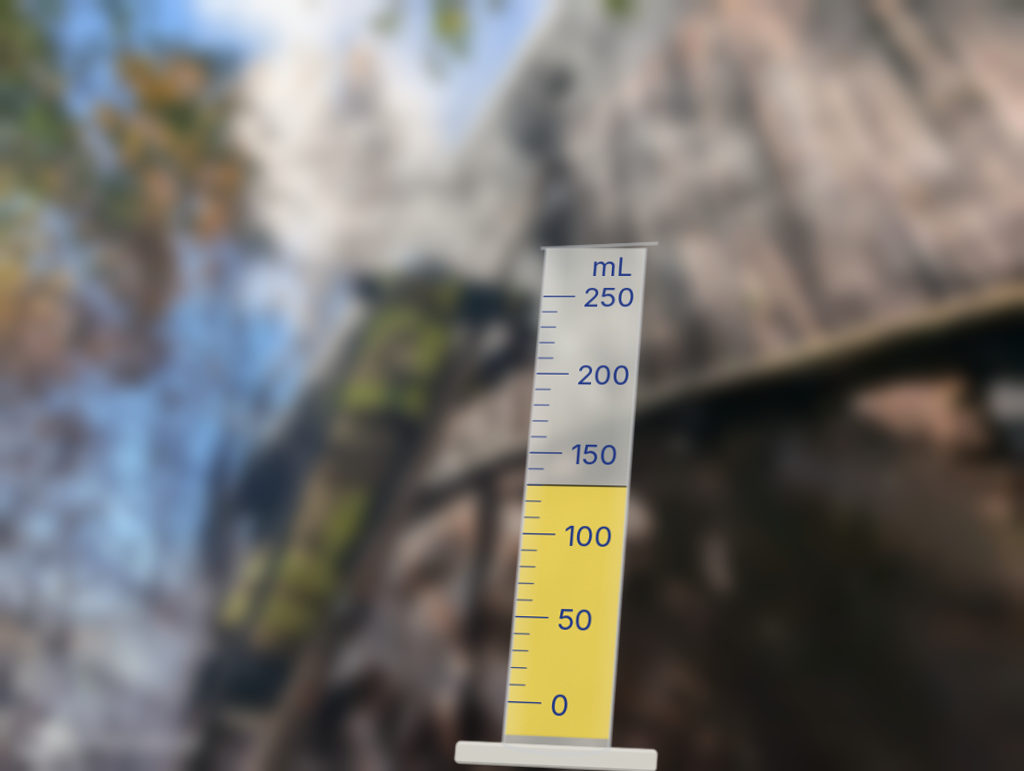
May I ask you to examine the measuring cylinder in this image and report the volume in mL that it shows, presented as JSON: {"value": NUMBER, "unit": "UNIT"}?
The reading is {"value": 130, "unit": "mL"}
